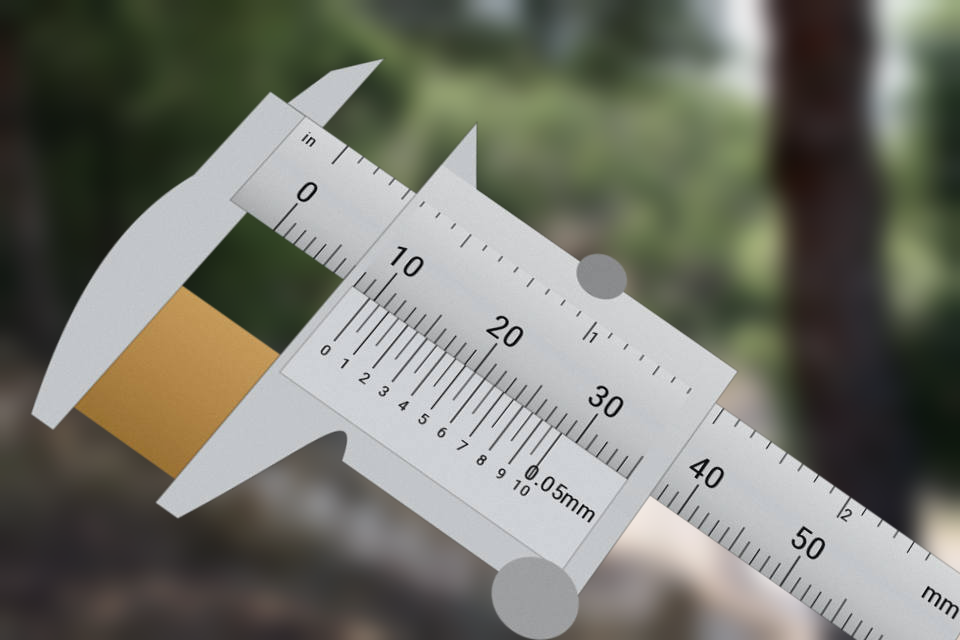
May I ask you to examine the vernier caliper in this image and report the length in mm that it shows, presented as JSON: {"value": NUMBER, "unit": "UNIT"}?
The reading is {"value": 9.6, "unit": "mm"}
